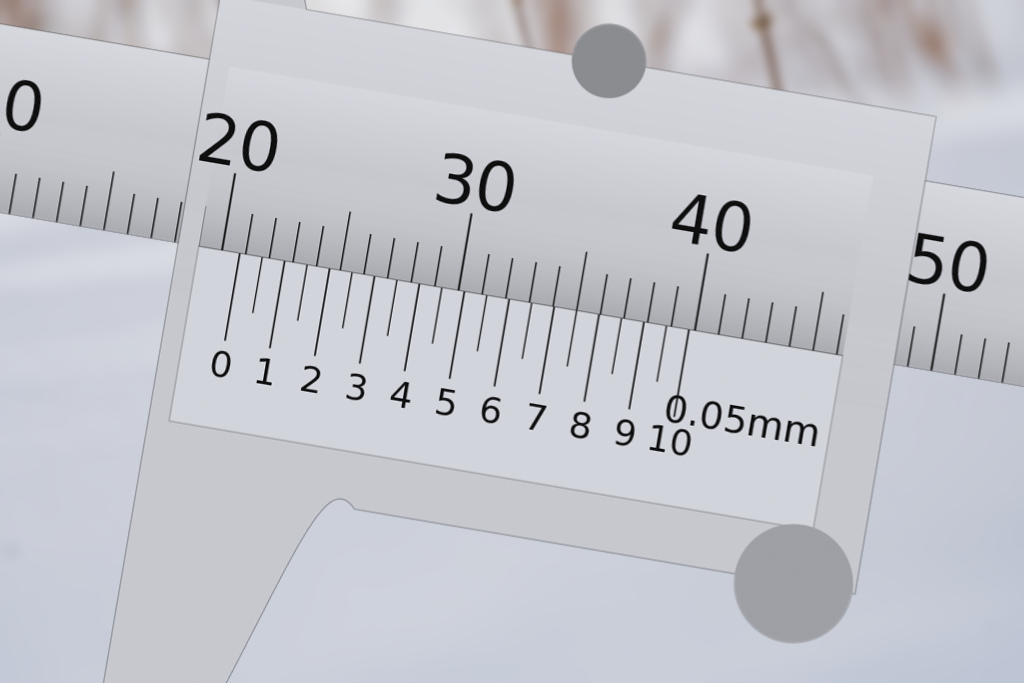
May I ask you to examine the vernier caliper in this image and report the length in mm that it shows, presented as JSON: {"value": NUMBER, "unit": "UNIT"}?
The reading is {"value": 20.75, "unit": "mm"}
